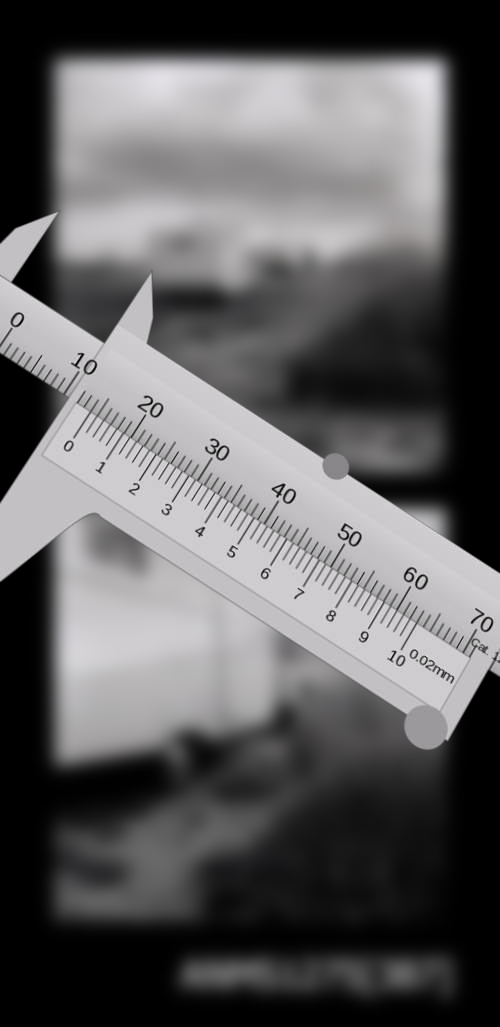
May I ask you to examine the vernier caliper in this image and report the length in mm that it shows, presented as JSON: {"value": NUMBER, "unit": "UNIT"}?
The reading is {"value": 14.0, "unit": "mm"}
